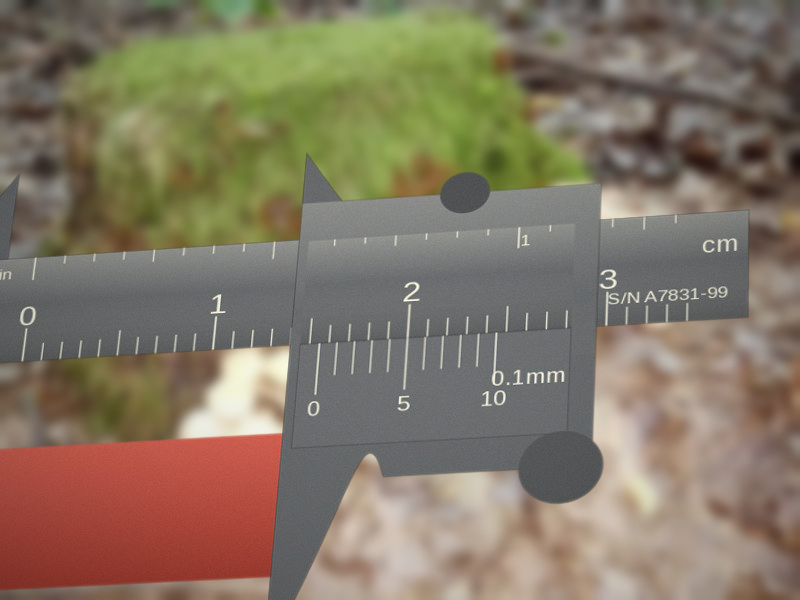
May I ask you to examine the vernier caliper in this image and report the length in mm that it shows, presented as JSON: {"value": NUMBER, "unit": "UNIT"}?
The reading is {"value": 15.5, "unit": "mm"}
